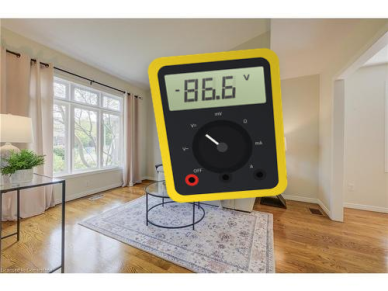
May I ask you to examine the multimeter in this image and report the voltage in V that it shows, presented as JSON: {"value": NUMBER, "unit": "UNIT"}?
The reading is {"value": -86.6, "unit": "V"}
